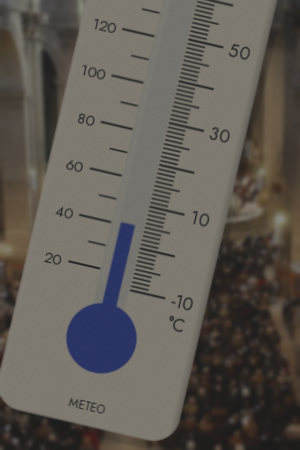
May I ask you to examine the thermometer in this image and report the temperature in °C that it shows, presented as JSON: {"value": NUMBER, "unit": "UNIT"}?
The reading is {"value": 5, "unit": "°C"}
